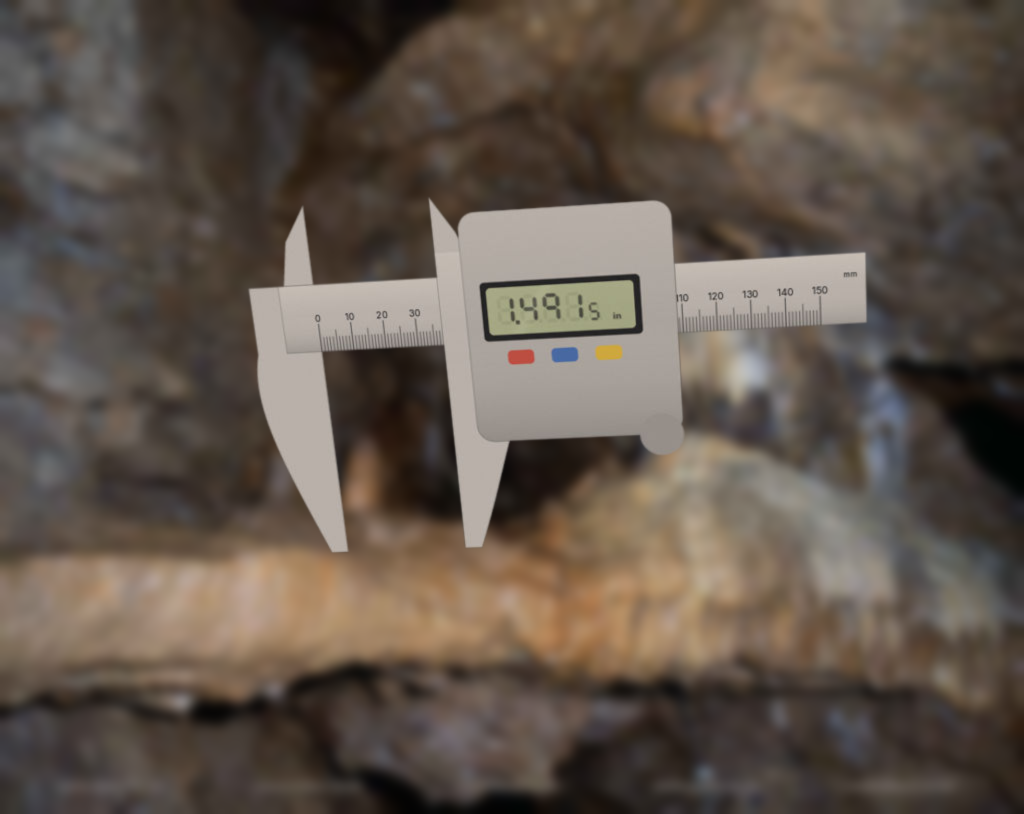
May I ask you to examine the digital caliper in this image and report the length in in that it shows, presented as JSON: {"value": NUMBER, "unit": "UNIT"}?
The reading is {"value": 1.4915, "unit": "in"}
